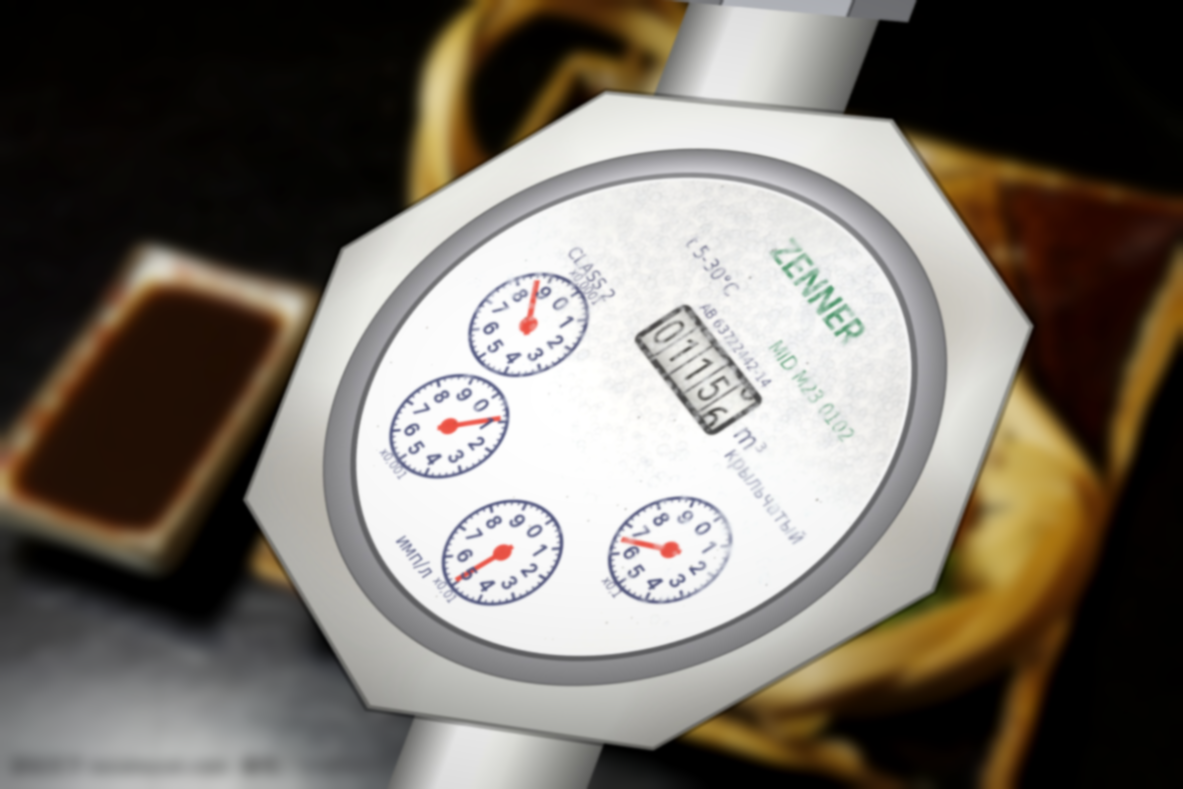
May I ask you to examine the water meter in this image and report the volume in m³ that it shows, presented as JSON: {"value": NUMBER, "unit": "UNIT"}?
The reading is {"value": 1155.6508, "unit": "m³"}
